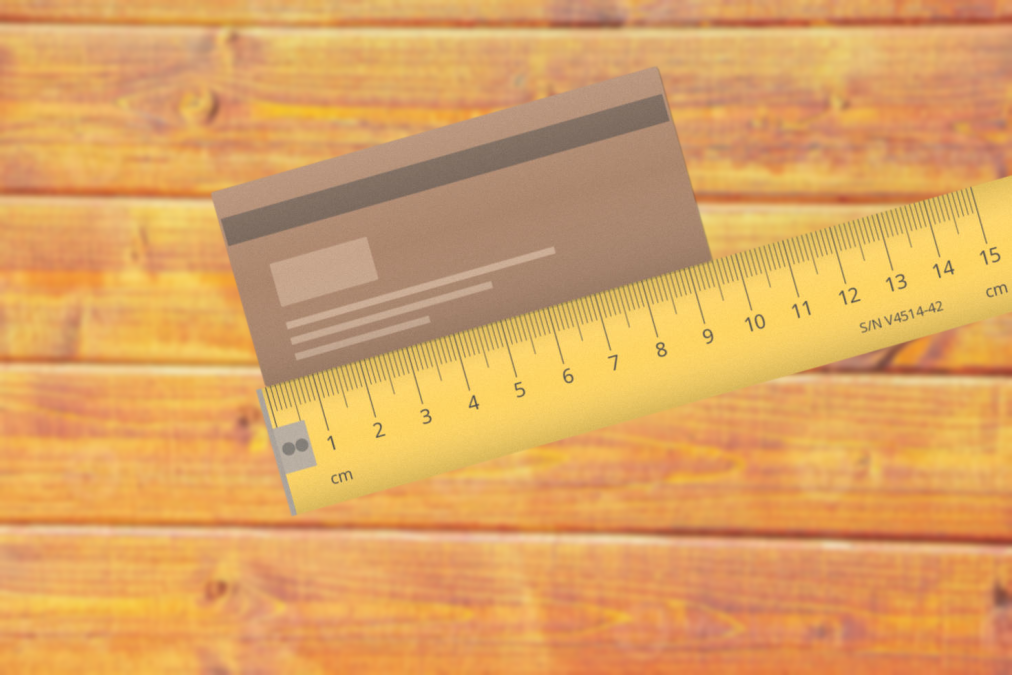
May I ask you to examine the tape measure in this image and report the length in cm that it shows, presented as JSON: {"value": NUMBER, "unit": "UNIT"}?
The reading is {"value": 9.5, "unit": "cm"}
